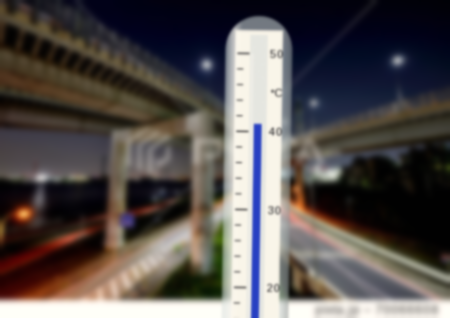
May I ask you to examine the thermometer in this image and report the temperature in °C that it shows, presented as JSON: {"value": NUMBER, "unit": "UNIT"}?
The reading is {"value": 41, "unit": "°C"}
